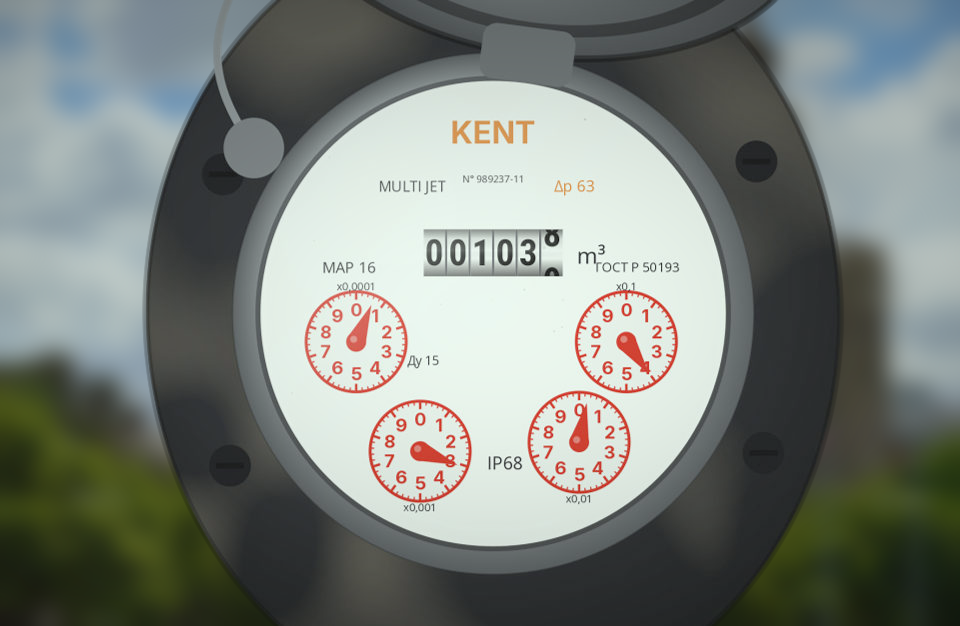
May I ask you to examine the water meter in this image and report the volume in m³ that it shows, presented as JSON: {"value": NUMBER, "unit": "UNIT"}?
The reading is {"value": 1038.4030, "unit": "m³"}
